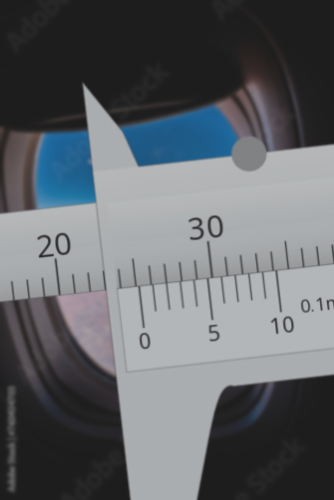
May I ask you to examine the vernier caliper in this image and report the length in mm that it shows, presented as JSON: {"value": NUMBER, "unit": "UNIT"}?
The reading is {"value": 25.2, "unit": "mm"}
